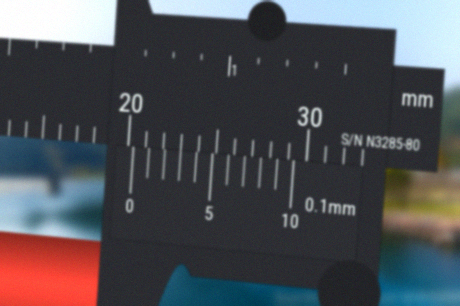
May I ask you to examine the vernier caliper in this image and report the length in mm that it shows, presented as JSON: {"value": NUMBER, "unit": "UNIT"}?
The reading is {"value": 20.3, "unit": "mm"}
